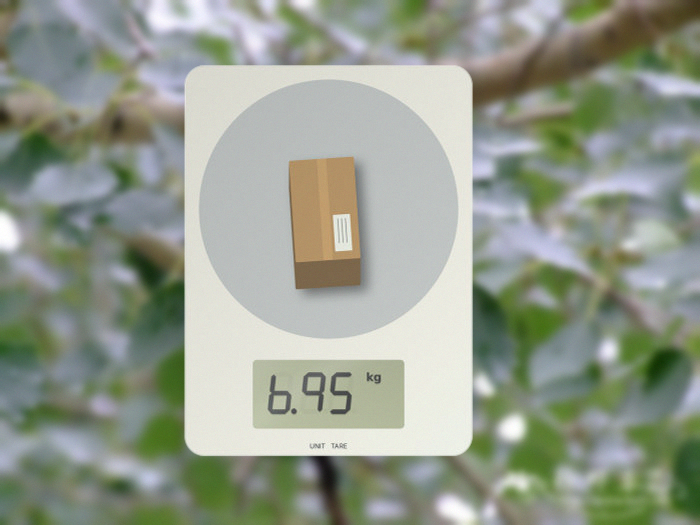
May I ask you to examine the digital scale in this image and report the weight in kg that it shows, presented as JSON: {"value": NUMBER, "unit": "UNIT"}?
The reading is {"value": 6.95, "unit": "kg"}
